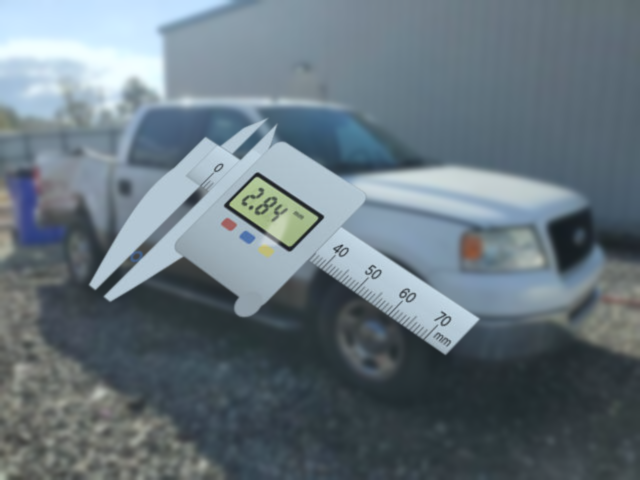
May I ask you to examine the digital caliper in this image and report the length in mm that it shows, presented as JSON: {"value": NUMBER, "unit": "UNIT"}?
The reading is {"value": 2.84, "unit": "mm"}
